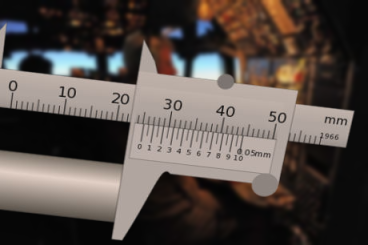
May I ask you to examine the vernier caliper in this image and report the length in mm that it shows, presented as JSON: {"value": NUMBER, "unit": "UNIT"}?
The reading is {"value": 25.2, "unit": "mm"}
